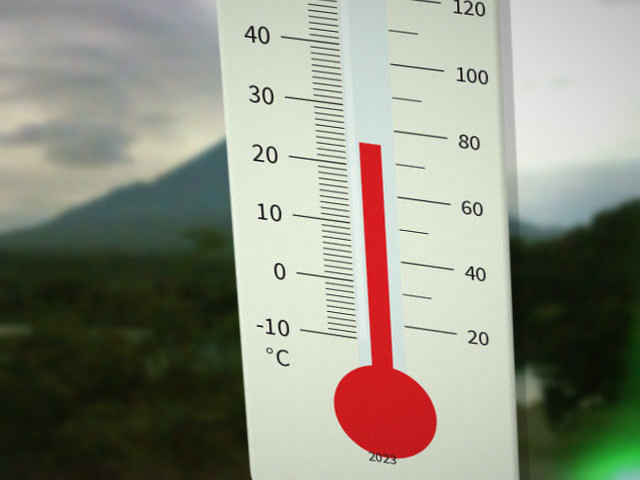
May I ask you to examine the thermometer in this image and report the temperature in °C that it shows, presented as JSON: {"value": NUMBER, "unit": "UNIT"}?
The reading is {"value": 24, "unit": "°C"}
